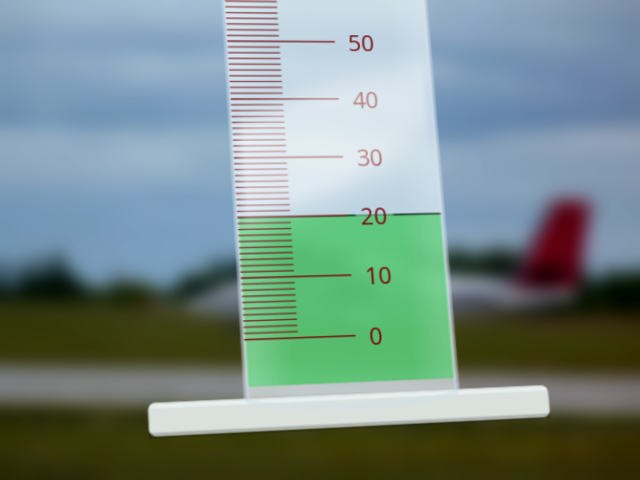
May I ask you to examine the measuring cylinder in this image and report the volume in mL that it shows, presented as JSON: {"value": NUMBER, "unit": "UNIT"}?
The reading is {"value": 20, "unit": "mL"}
